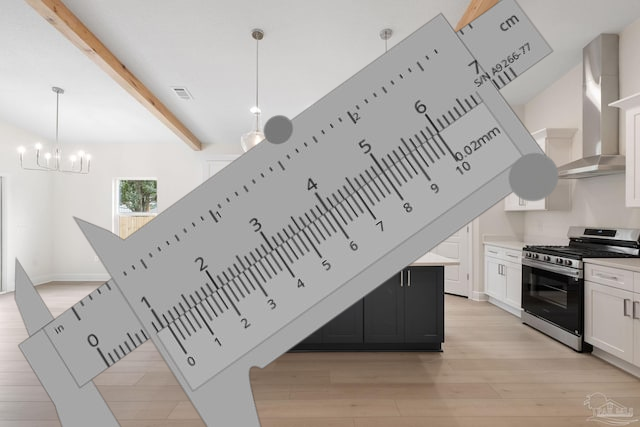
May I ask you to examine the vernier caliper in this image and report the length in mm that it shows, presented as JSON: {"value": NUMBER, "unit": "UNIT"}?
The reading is {"value": 10.8, "unit": "mm"}
